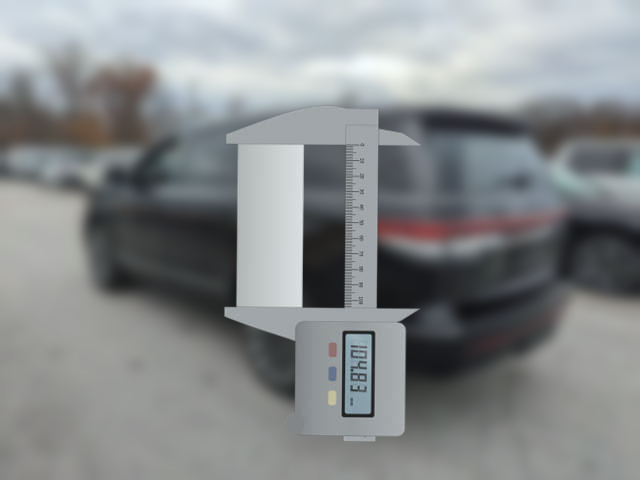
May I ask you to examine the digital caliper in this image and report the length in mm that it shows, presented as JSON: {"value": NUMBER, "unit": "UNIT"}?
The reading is {"value": 104.83, "unit": "mm"}
